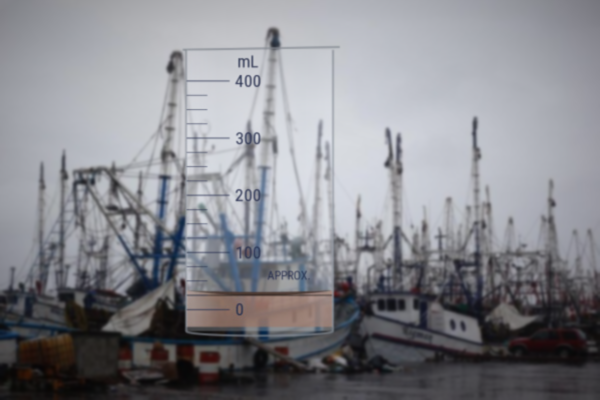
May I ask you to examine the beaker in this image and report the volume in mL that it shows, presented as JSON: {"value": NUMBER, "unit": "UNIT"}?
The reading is {"value": 25, "unit": "mL"}
